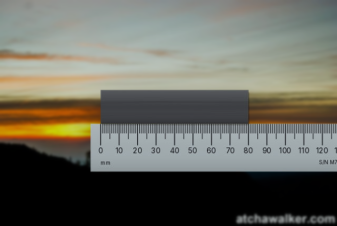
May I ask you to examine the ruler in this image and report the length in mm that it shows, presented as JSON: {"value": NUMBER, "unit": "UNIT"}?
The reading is {"value": 80, "unit": "mm"}
